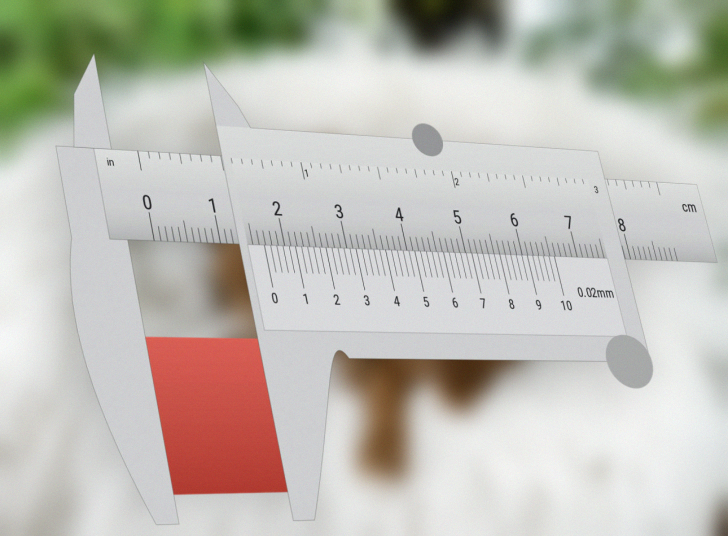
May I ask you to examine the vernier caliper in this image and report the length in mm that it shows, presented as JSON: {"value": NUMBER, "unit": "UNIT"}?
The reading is {"value": 16.8, "unit": "mm"}
